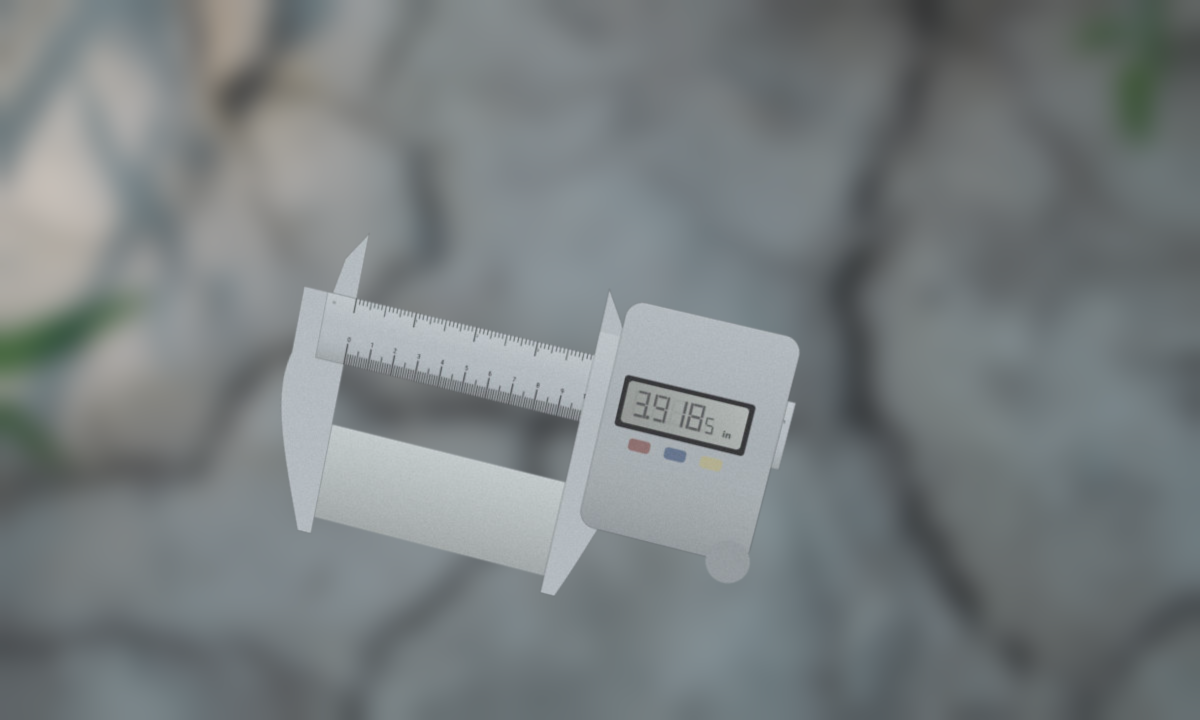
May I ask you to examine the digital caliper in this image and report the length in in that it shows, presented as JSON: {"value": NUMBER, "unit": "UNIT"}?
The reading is {"value": 3.9185, "unit": "in"}
